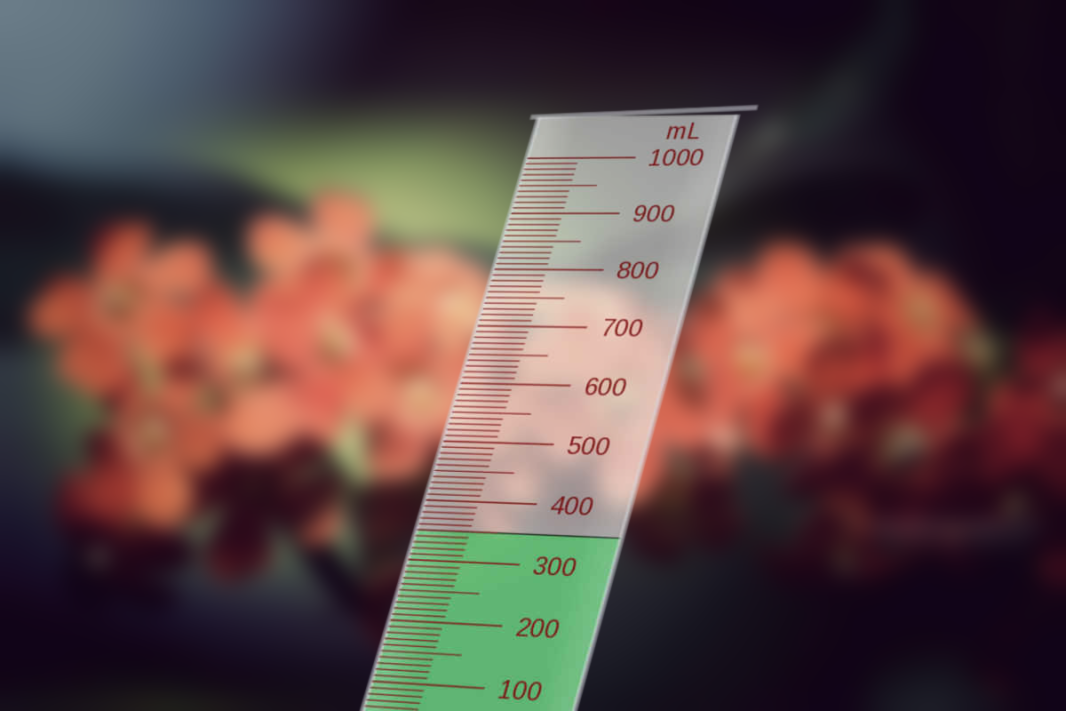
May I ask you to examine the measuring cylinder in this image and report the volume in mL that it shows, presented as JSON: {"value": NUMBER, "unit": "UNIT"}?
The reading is {"value": 350, "unit": "mL"}
